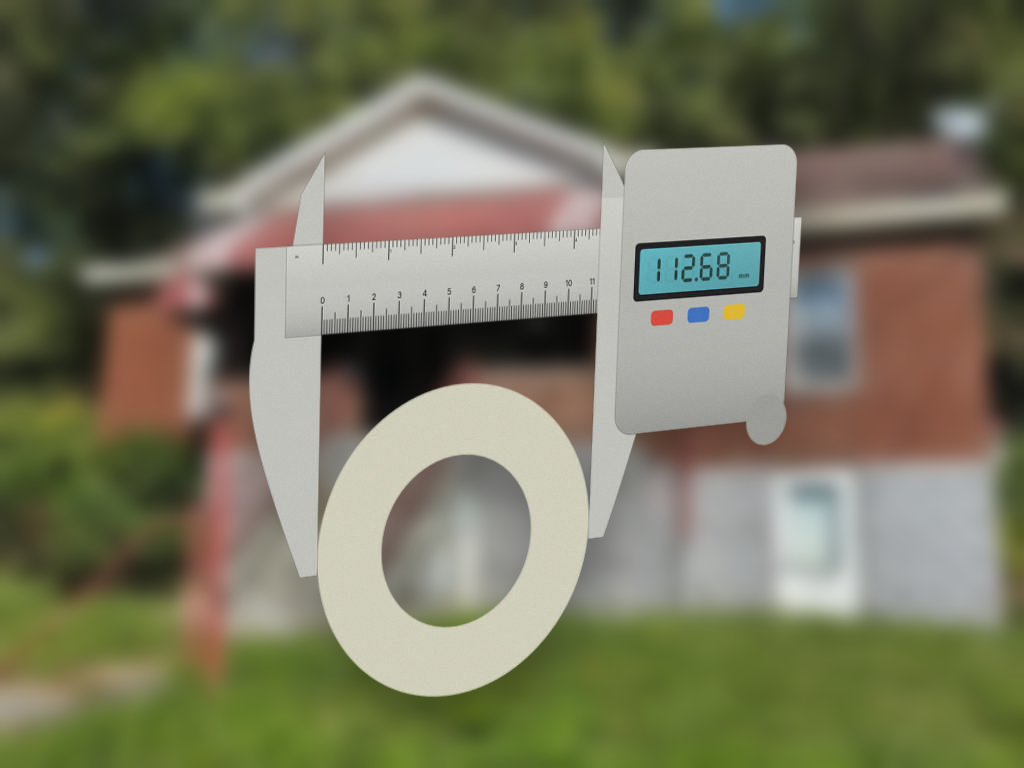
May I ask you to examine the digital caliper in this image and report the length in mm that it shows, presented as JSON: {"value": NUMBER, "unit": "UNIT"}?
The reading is {"value": 112.68, "unit": "mm"}
